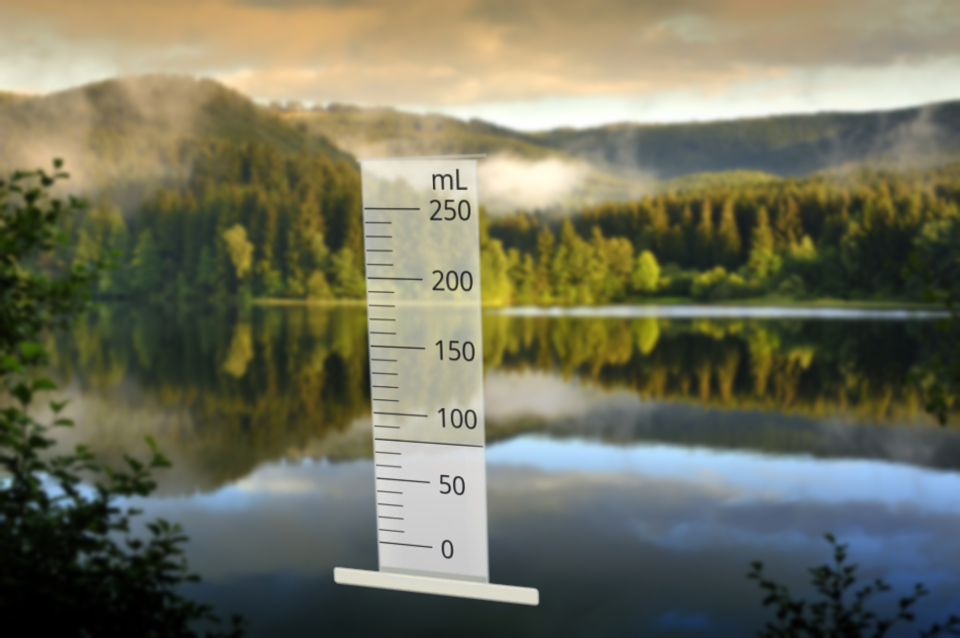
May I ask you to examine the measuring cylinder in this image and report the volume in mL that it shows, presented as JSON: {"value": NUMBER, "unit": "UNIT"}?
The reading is {"value": 80, "unit": "mL"}
